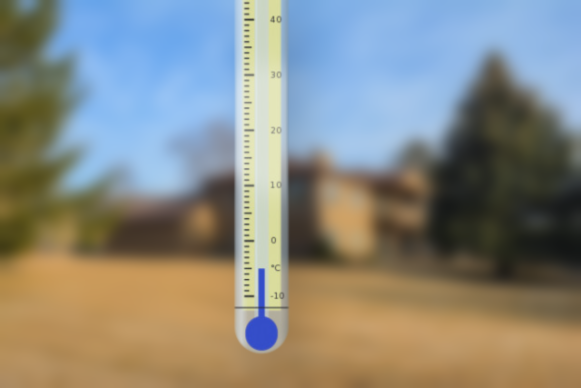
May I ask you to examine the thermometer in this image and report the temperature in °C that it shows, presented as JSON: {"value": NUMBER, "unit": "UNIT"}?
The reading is {"value": -5, "unit": "°C"}
